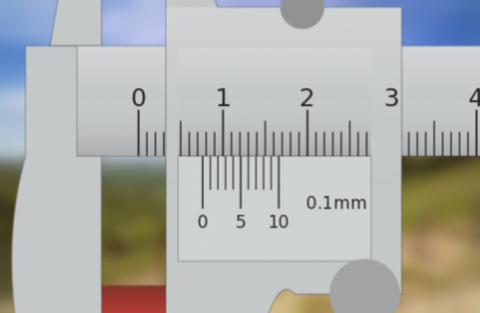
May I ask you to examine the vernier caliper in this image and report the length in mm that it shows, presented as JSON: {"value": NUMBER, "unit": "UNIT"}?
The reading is {"value": 7.6, "unit": "mm"}
